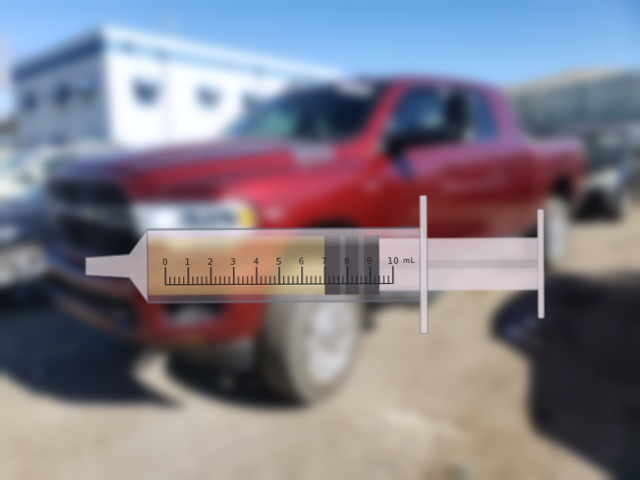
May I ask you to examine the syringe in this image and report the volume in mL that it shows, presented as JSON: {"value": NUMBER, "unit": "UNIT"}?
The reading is {"value": 7, "unit": "mL"}
